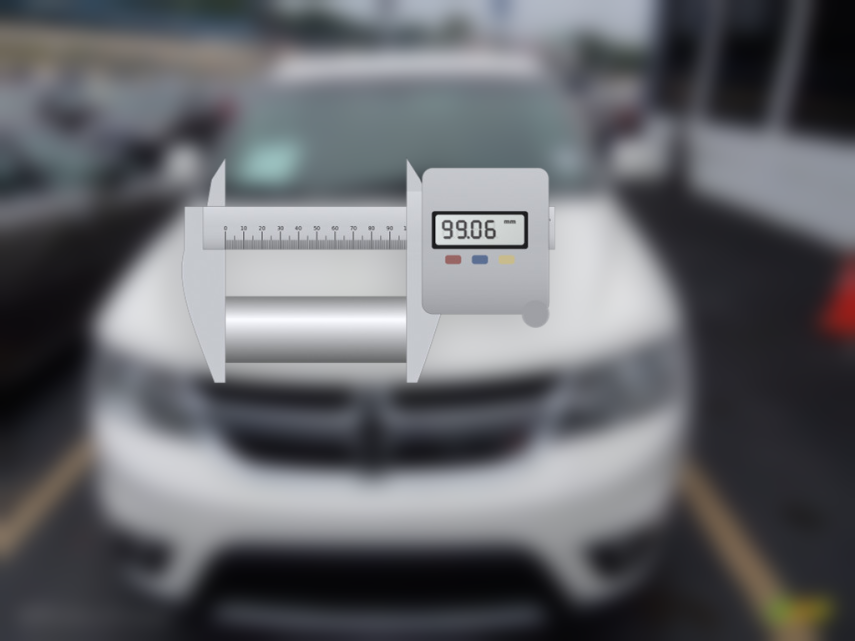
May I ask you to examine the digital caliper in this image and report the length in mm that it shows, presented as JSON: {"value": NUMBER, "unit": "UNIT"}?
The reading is {"value": 99.06, "unit": "mm"}
